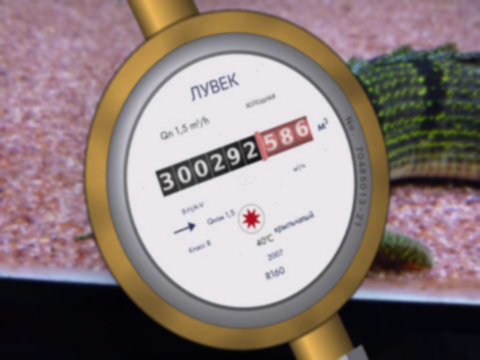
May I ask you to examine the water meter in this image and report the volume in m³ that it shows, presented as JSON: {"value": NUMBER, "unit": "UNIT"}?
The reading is {"value": 300292.586, "unit": "m³"}
